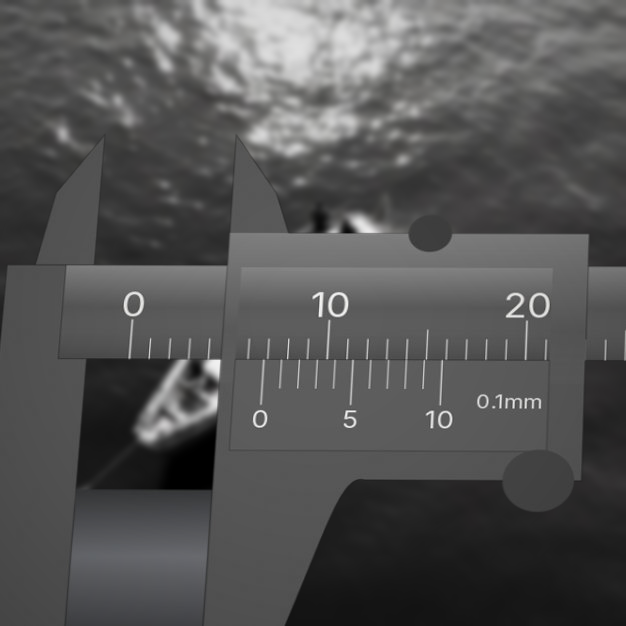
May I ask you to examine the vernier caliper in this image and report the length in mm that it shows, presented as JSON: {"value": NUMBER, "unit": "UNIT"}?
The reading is {"value": 6.8, "unit": "mm"}
